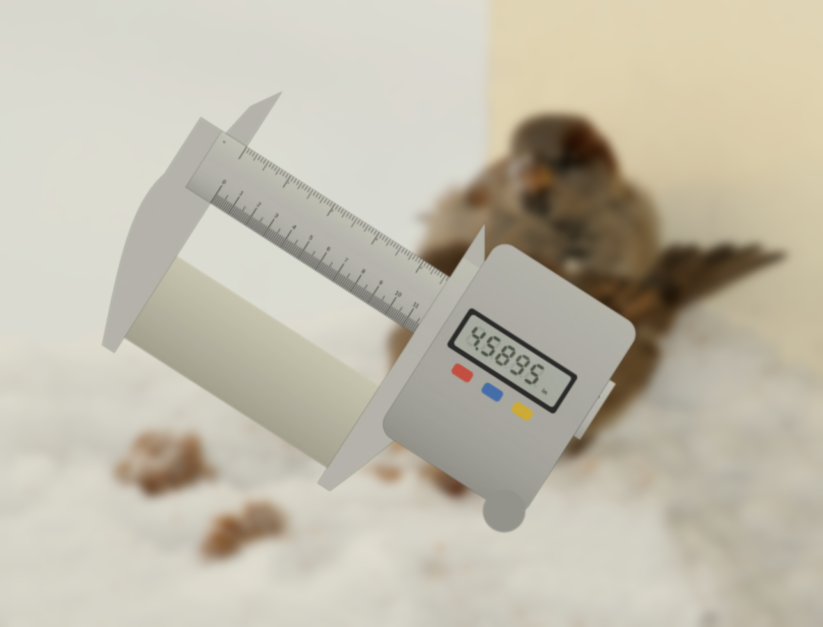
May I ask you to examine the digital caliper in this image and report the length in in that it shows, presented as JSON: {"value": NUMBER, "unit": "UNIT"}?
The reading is {"value": 4.5895, "unit": "in"}
